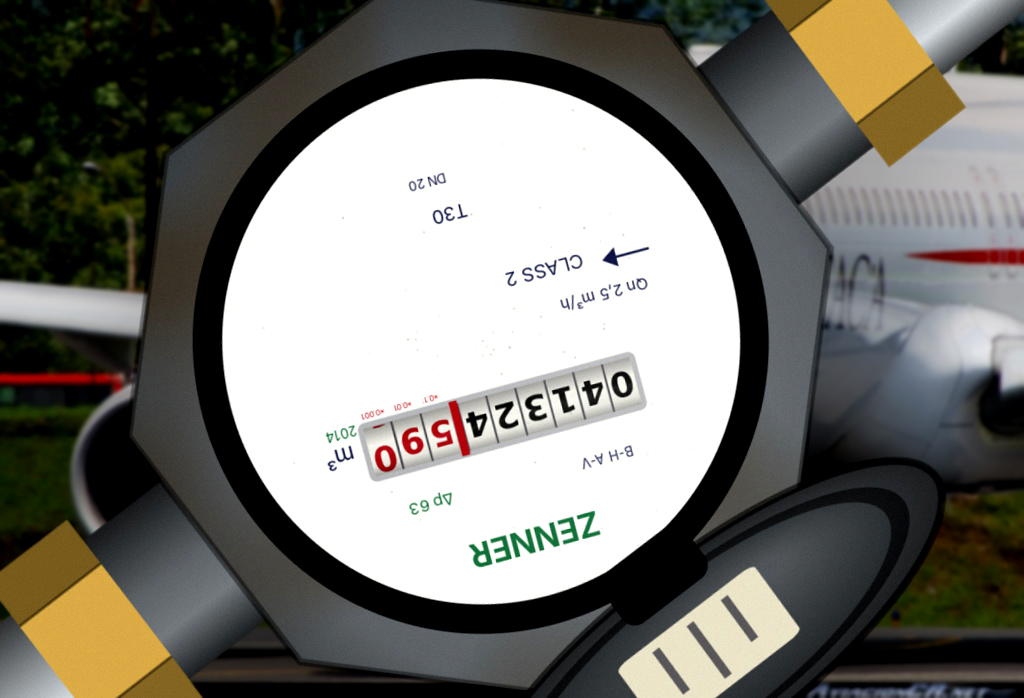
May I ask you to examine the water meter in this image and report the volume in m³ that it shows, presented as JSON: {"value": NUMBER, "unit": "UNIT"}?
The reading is {"value": 41324.590, "unit": "m³"}
